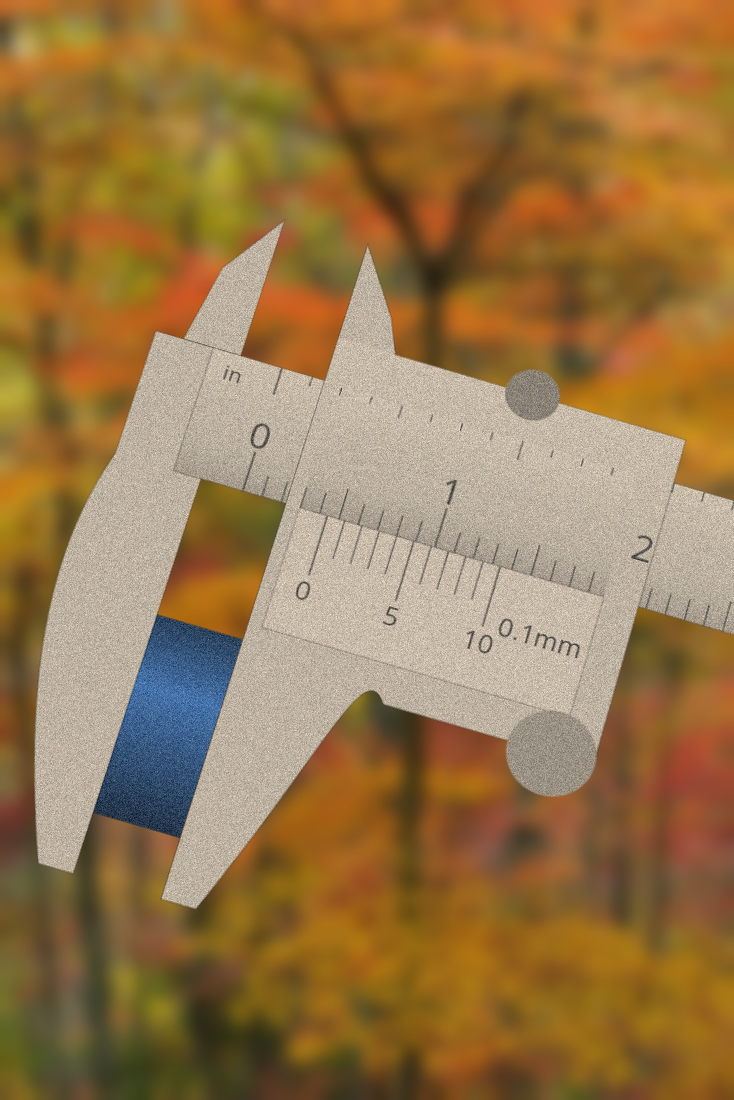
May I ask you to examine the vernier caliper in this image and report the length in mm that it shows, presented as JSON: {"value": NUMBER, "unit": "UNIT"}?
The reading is {"value": 4.4, "unit": "mm"}
